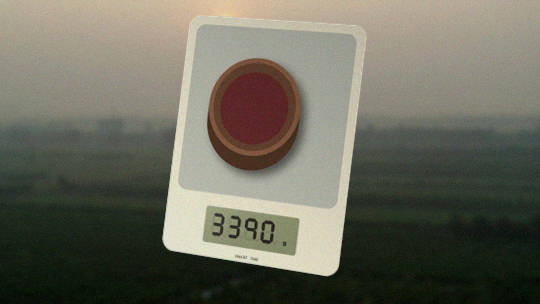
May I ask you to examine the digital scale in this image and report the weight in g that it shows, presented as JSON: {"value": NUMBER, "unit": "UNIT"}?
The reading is {"value": 3390, "unit": "g"}
